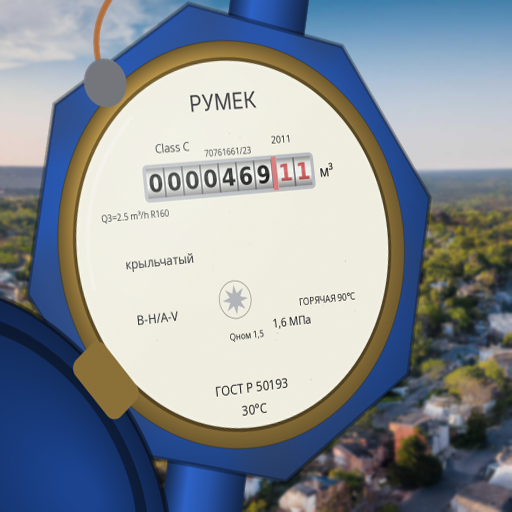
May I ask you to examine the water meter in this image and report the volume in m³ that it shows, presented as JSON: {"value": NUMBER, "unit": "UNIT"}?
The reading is {"value": 469.11, "unit": "m³"}
